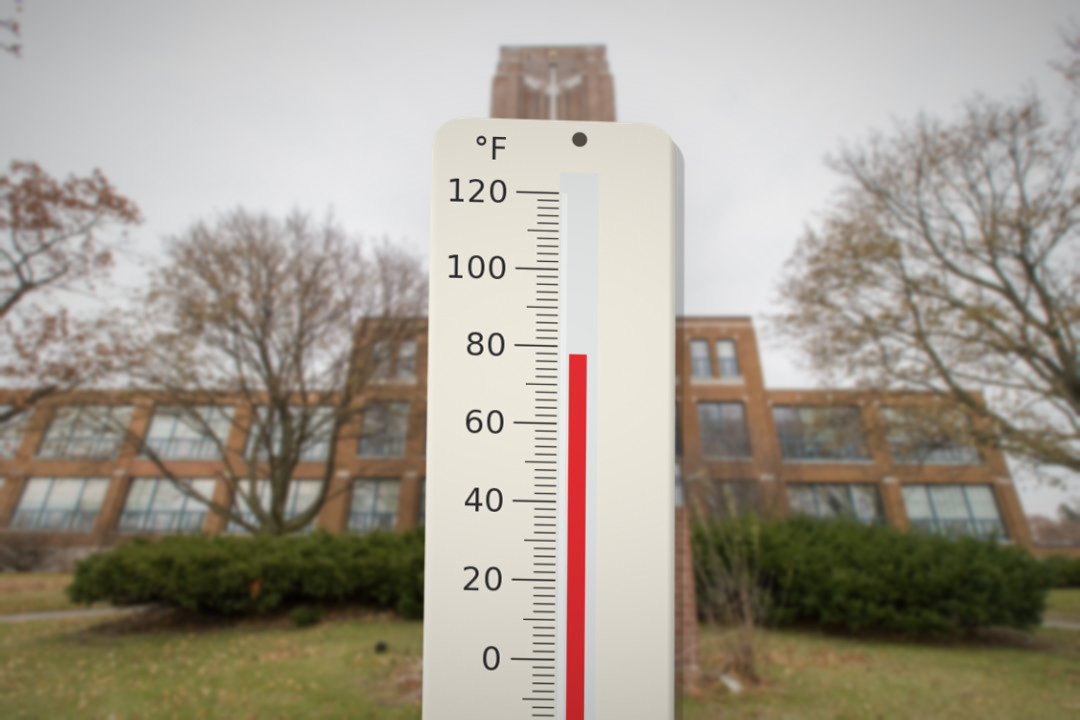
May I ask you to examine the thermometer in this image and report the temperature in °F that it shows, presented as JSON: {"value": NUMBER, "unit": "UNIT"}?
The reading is {"value": 78, "unit": "°F"}
